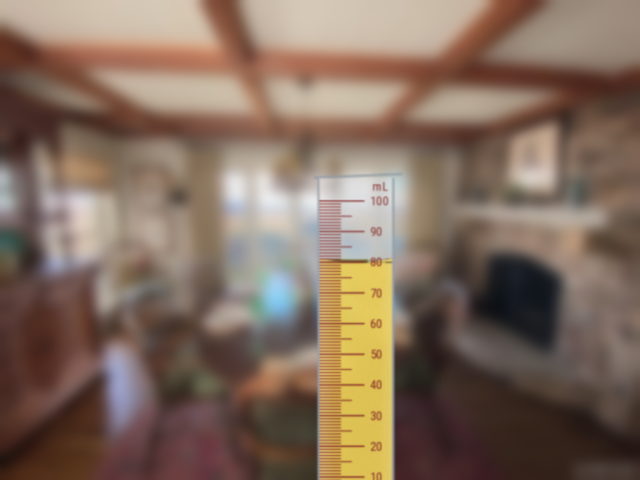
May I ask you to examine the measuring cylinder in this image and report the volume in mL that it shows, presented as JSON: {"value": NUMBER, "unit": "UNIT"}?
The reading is {"value": 80, "unit": "mL"}
